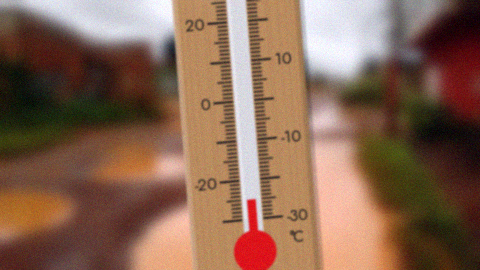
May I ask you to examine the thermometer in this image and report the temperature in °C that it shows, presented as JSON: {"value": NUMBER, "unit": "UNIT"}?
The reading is {"value": -25, "unit": "°C"}
